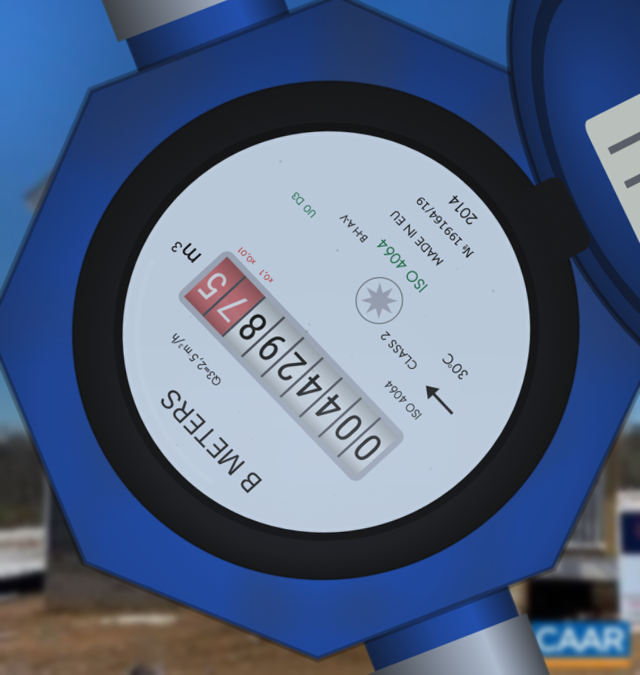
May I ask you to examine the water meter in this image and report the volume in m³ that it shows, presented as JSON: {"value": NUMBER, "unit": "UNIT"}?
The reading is {"value": 44298.75, "unit": "m³"}
